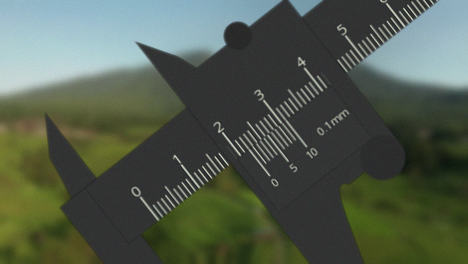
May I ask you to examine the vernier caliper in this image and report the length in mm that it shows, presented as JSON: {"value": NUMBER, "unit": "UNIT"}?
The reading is {"value": 22.0, "unit": "mm"}
